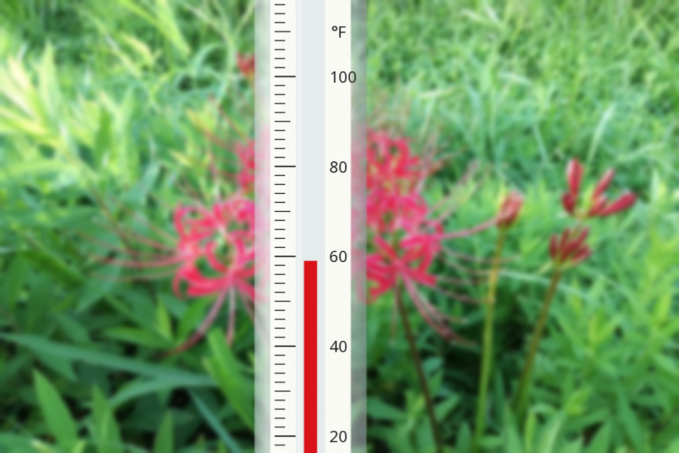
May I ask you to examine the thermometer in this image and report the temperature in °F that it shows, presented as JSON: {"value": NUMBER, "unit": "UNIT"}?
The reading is {"value": 59, "unit": "°F"}
